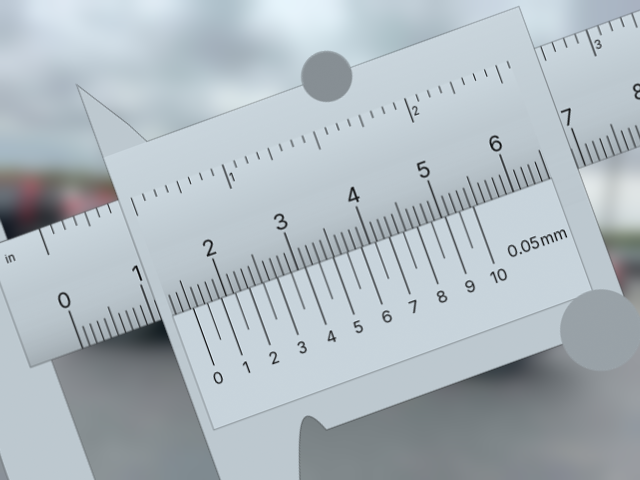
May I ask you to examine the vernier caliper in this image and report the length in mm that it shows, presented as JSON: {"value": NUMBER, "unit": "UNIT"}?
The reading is {"value": 15.4, "unit": "mm"}
